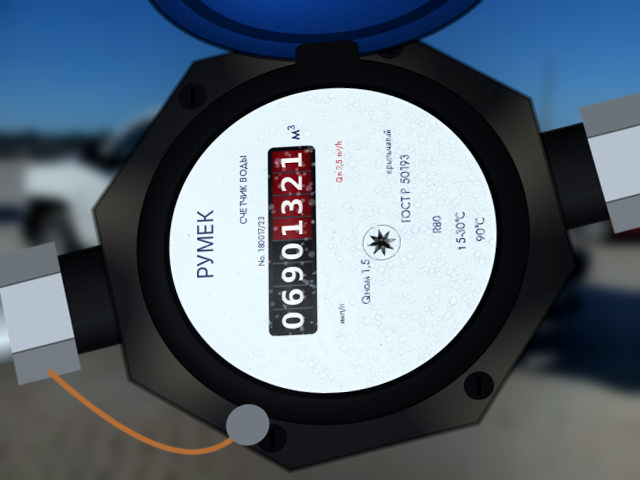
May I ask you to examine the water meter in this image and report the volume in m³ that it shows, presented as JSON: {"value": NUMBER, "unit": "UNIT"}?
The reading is {"value": 690.1321, "unit": "m³"}
